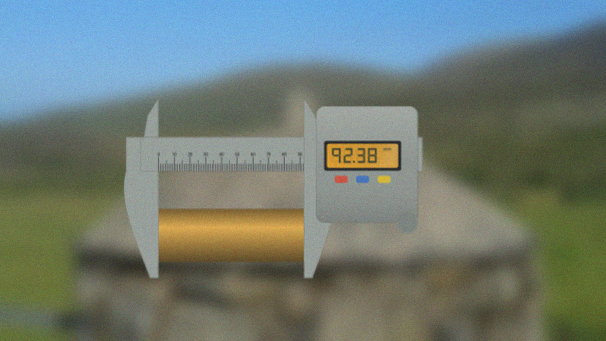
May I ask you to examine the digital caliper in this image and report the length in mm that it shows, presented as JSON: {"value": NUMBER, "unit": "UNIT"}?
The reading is {"value": 92.38, "unit": "mm"}
